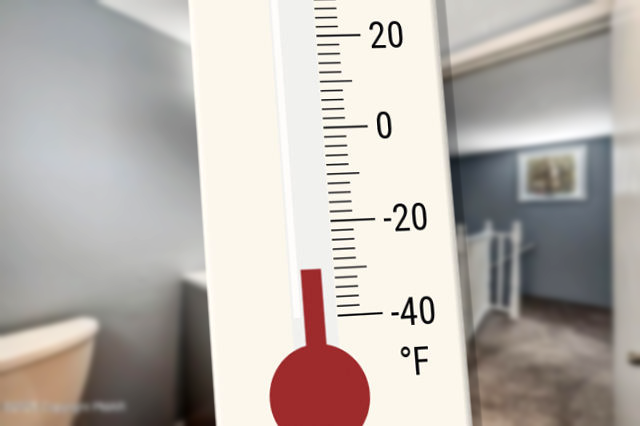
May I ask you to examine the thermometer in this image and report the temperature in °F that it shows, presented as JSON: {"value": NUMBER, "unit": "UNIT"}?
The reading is {"value": -30, "unit": "°F"}
